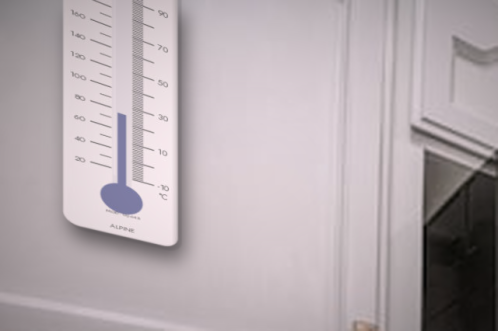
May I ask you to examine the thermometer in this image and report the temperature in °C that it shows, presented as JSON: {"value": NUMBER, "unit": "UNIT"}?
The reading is {"value": 25, "unit": "°C"}
